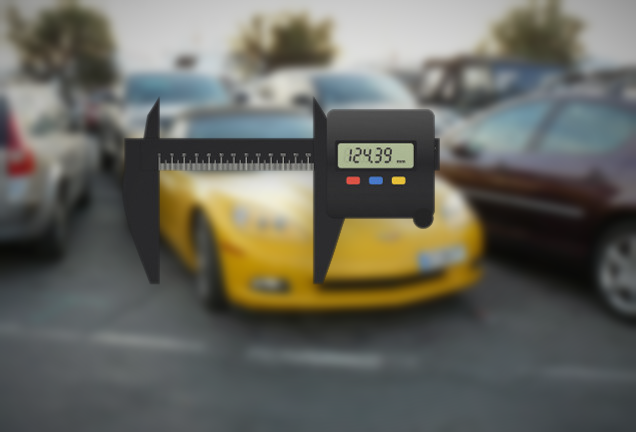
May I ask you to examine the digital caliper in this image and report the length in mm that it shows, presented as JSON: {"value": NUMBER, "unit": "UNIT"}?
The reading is {"value": 124.39, "unit": "mm"}
